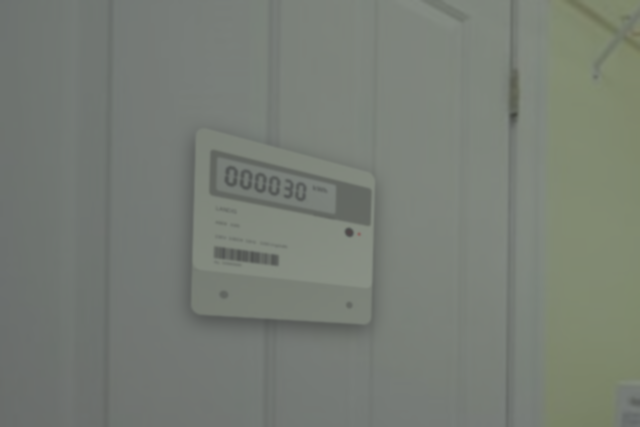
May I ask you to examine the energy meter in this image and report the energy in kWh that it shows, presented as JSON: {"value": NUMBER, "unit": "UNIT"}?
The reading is {"value": 30, "unit": "kWh"}
